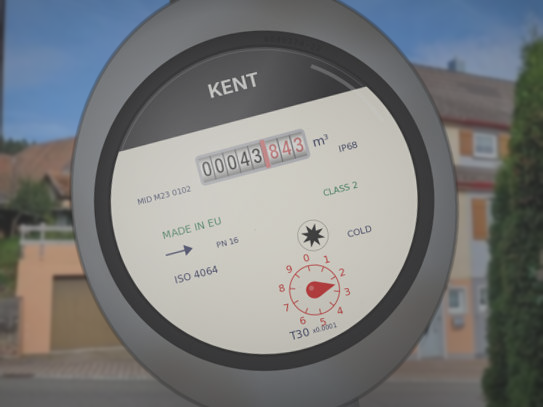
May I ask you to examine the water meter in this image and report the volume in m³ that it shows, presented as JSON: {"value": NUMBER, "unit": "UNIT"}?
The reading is {"value": 43.8432, "unit": "m³"}
